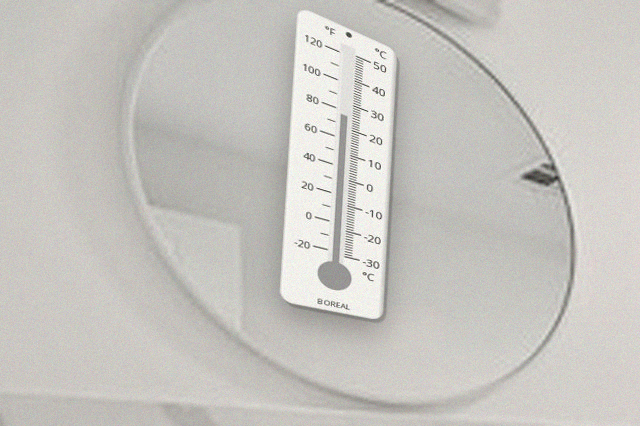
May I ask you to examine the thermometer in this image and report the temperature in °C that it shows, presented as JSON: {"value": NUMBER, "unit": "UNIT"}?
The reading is {"value": 25, "unit": "°C"}
